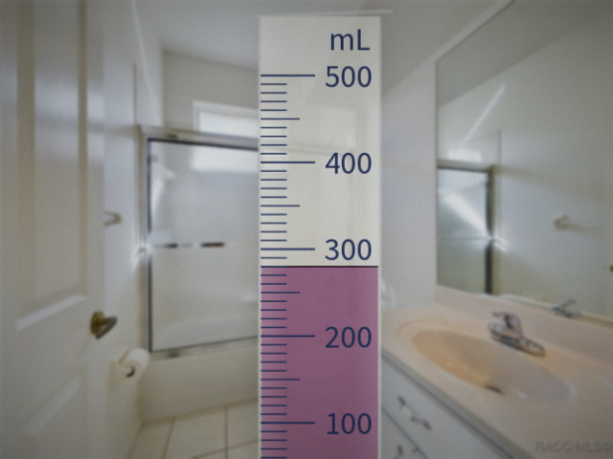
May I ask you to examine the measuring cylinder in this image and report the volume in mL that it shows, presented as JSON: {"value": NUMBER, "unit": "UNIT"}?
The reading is {"value": 280, "unit": "mL"}
